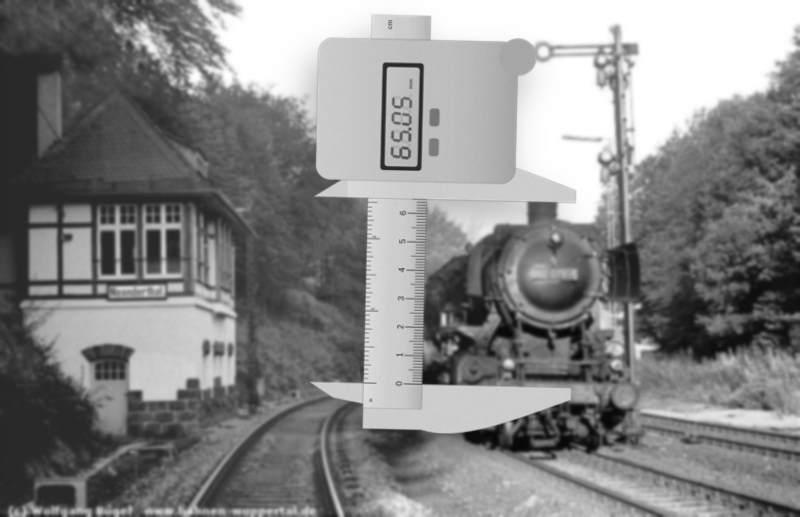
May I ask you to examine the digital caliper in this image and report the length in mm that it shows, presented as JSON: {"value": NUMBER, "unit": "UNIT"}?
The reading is {"value": 65.05, "unit": "mm"}
